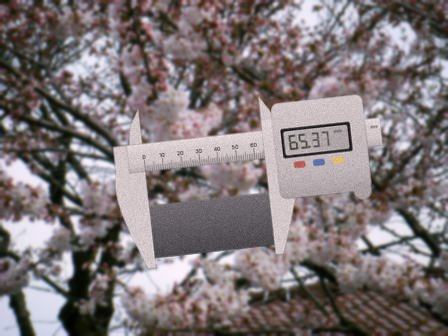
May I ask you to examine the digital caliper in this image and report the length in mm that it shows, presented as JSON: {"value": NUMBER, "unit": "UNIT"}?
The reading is {"value": 65.37, "unit": "mm"}
